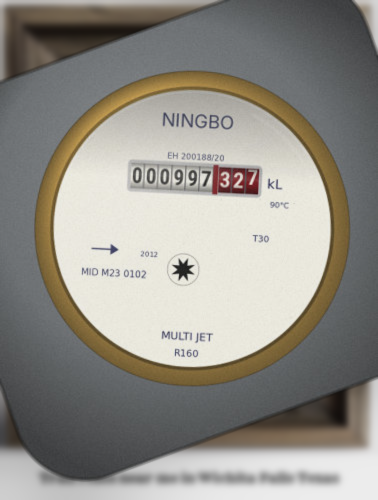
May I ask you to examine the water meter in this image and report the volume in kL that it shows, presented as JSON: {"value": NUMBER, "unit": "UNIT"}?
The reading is {"value": 997.327, "unit": "kL"}
